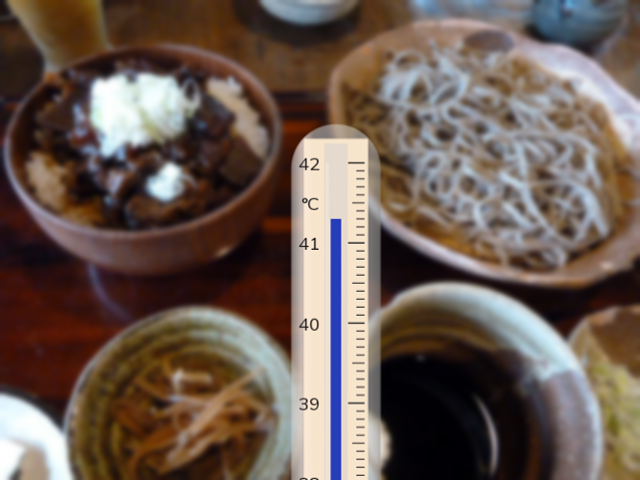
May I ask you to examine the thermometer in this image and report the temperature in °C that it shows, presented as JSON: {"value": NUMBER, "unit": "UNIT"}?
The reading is {"value": 41.3, "unit": "°C"}
